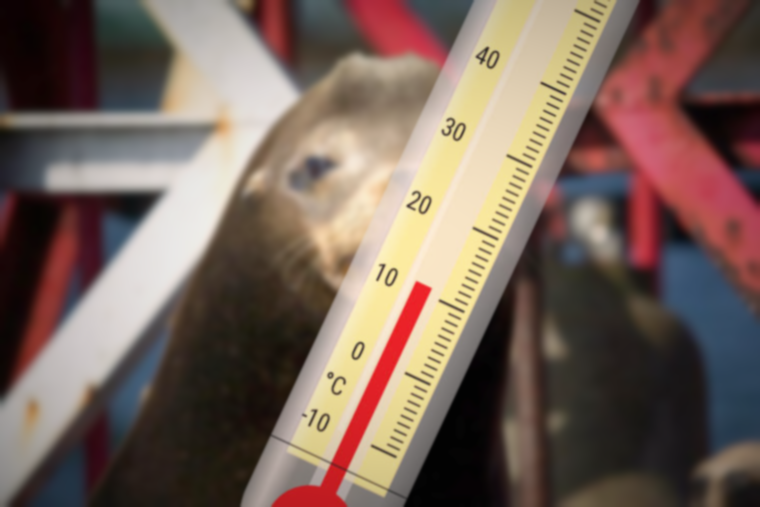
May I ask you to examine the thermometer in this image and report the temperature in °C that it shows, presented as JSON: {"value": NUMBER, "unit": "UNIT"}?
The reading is {"value": 11, "unit": "°C"}
